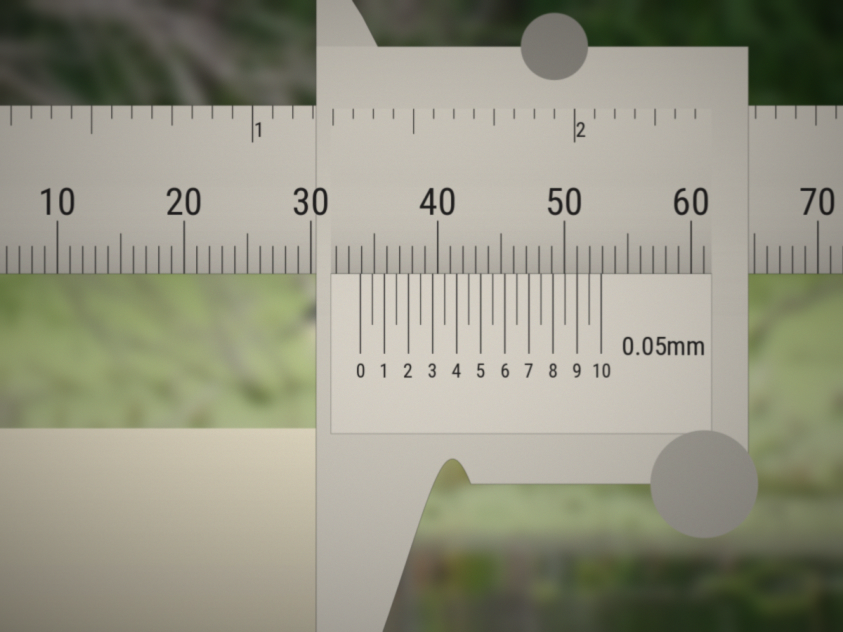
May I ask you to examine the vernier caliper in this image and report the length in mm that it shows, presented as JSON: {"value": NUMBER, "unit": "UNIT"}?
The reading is {"value": 33.9, "unit": "mm"}
